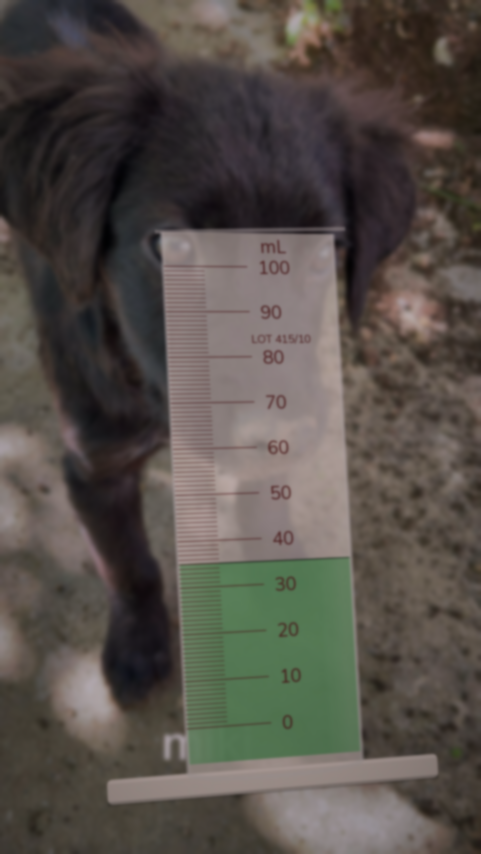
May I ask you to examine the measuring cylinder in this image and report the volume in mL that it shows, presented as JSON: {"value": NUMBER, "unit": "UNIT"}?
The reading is {"value": 35, "unit": "mL"}
